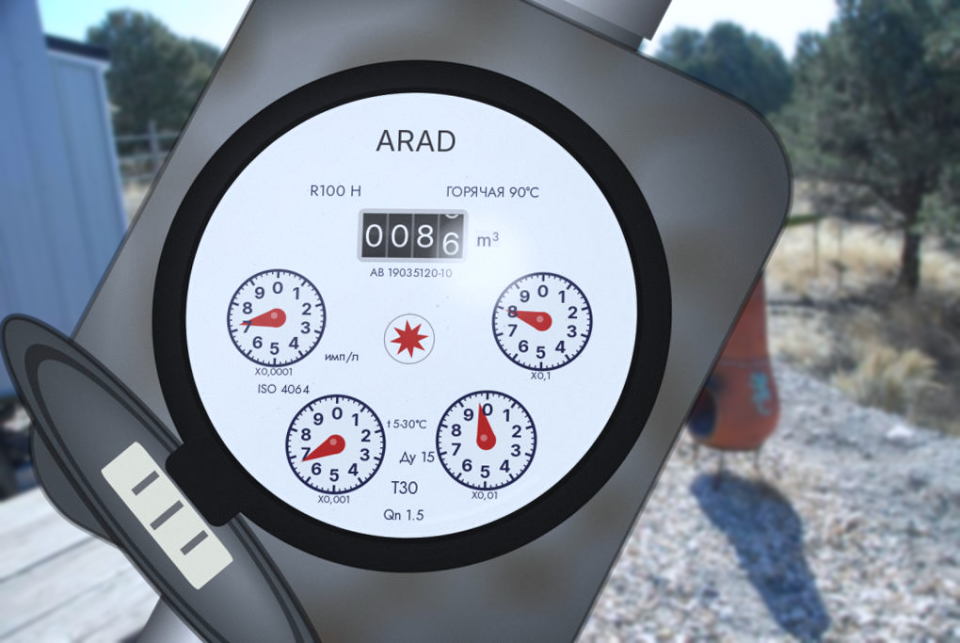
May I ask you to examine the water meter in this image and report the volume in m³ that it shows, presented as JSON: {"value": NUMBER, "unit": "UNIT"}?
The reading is {"value": 85.7967, "unit": "m³"}
